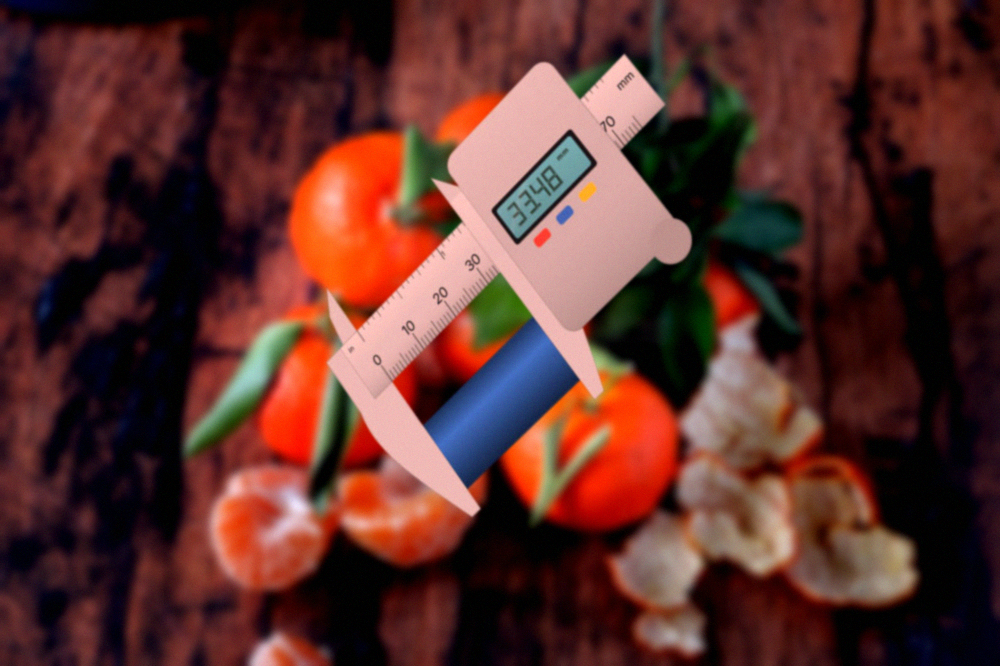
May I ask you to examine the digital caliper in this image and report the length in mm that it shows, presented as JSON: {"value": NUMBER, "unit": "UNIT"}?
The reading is {"value": 33.48, "unit": "mm"}
